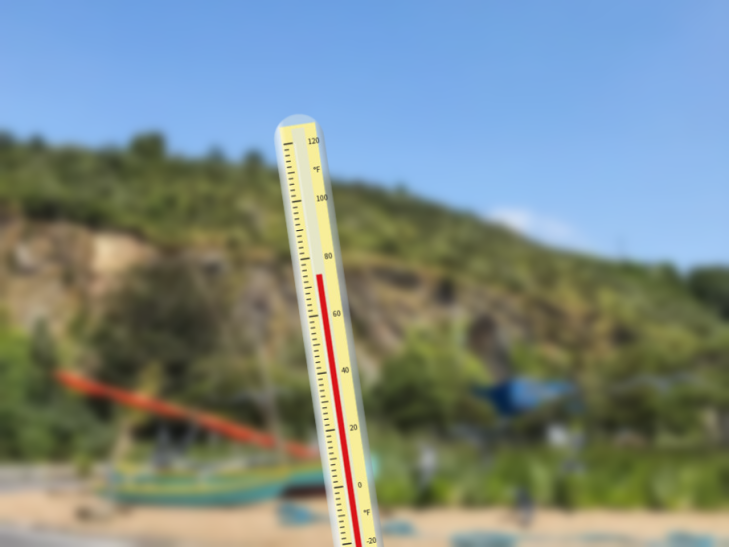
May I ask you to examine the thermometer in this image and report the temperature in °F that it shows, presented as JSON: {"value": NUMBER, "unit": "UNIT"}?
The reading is {"value": 74, "unit": "°F"}
